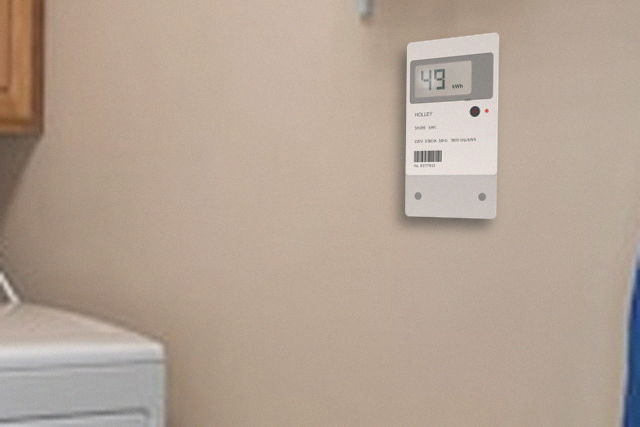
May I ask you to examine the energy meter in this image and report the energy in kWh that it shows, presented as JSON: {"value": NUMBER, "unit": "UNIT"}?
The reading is {"value": 49, "unit": "kWh"}
